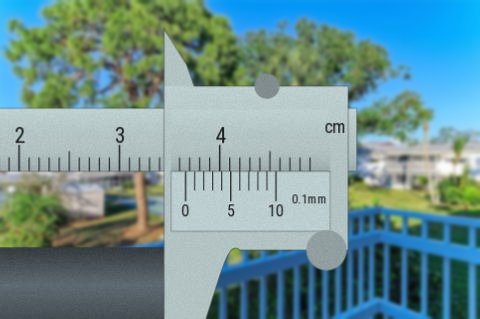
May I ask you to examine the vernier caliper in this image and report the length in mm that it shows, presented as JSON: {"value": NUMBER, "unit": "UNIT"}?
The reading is {"value": 36.6, "unit": "mm"}
